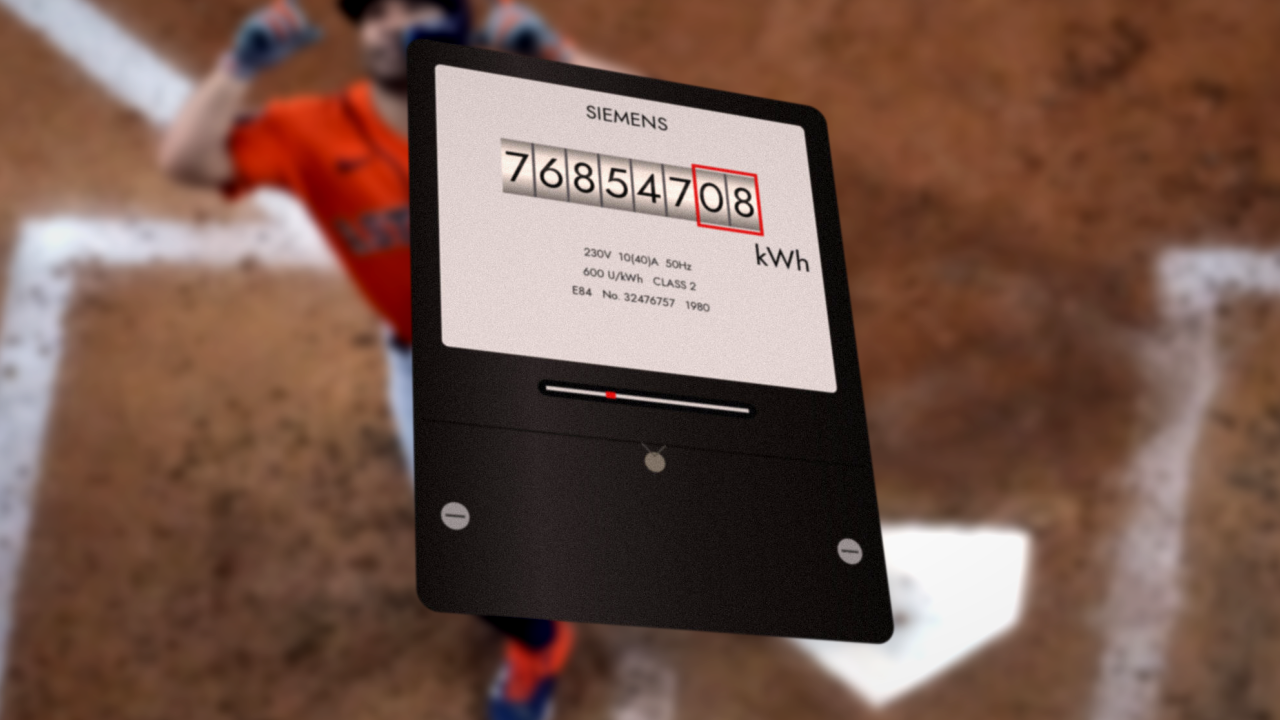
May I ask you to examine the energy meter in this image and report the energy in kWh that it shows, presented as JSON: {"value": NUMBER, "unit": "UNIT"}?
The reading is {"value": 768547.08, "unit": "kWh"}
